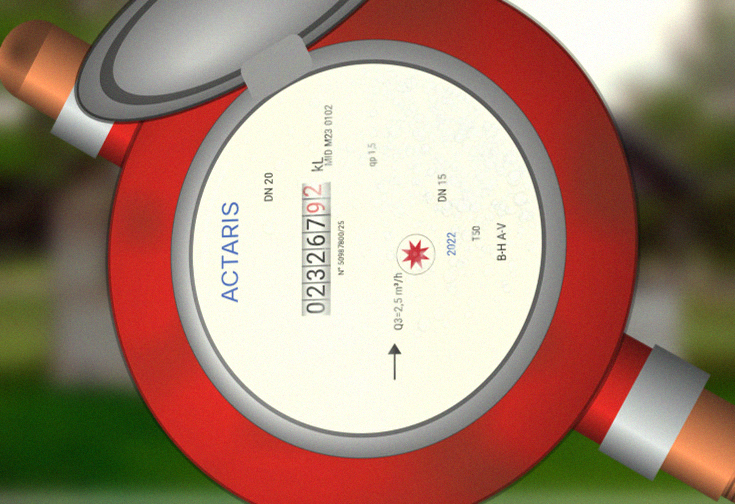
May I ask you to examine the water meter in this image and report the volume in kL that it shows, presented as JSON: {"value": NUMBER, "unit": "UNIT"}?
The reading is {"value": 23267.92, "unit": "kL"}
